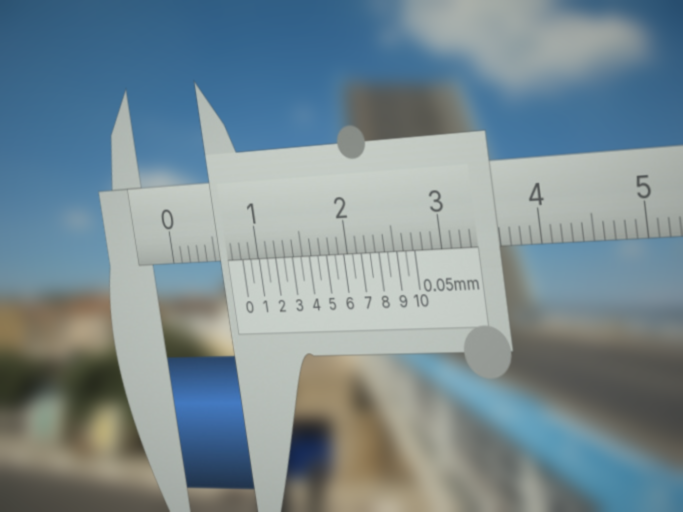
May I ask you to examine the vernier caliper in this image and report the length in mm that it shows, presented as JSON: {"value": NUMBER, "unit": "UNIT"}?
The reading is {"value": 8.2, "unit": "mm"}
